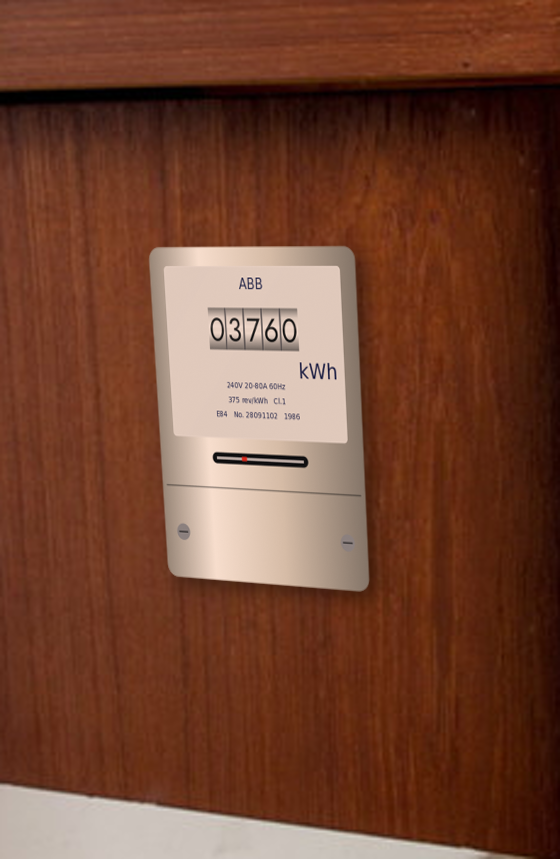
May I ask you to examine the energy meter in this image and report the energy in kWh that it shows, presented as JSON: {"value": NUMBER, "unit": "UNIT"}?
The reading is {"value": 3760, "unit": "kWh"}
